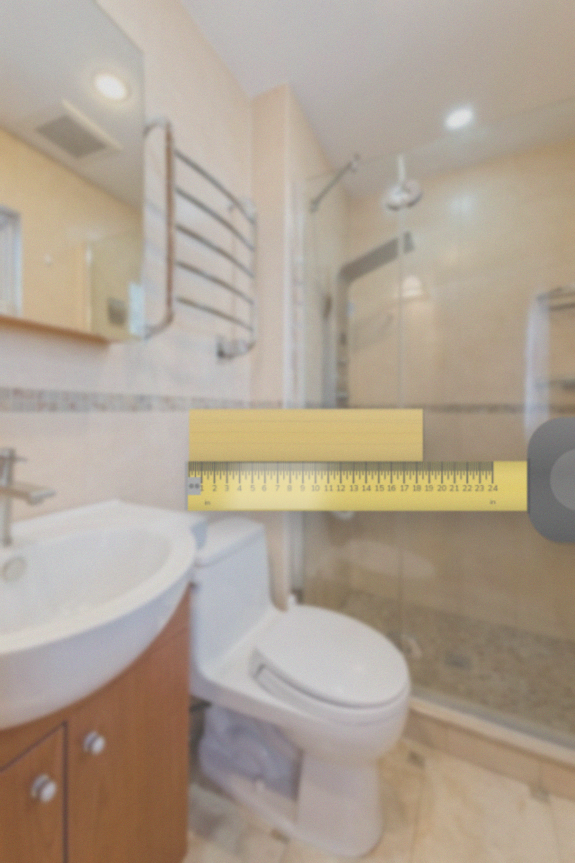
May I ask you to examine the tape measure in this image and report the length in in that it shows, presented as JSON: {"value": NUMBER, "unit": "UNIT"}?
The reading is {"value": 18.5, "unit": "in"}
